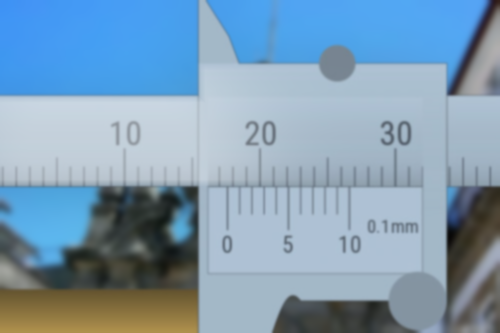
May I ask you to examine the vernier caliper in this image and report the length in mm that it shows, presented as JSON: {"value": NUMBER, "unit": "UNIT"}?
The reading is {"value": 17.6, "unit": "mm"}
